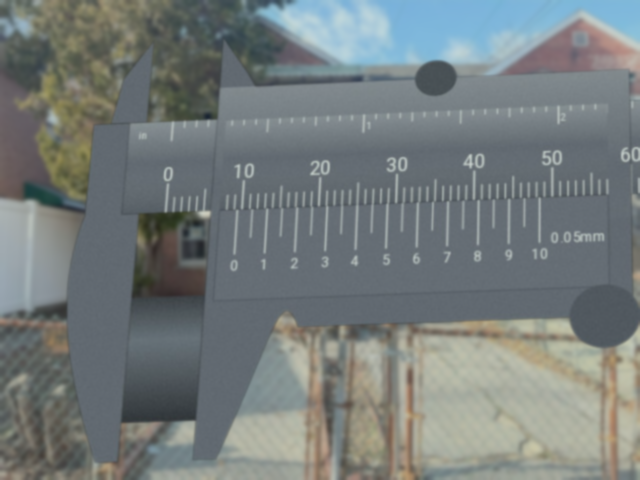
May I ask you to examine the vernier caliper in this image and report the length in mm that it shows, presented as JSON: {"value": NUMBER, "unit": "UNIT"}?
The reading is {"value": 9.4, "unit": "mm"}
